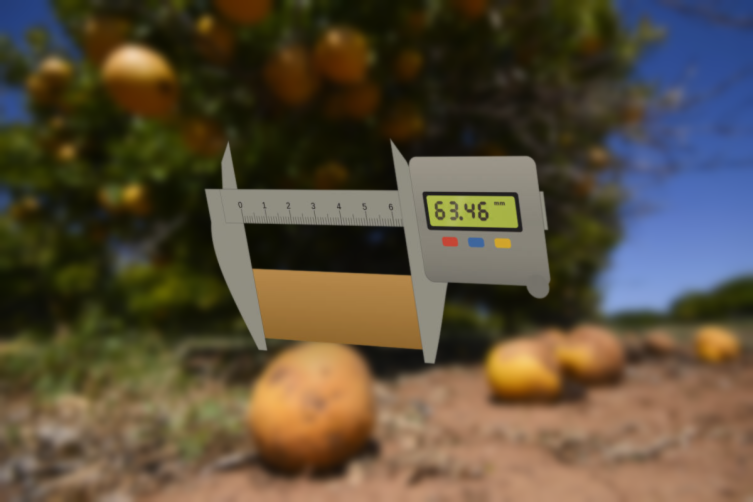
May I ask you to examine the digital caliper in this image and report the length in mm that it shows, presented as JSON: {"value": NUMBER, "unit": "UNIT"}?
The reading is {"value": 63.46, "unit": "mm"}
